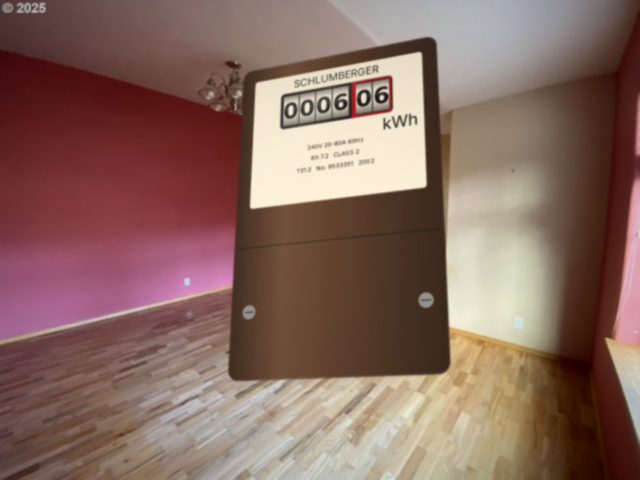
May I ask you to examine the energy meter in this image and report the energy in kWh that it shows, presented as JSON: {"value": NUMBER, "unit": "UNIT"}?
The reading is {"value": 6.06, "unit": "kWh"}
